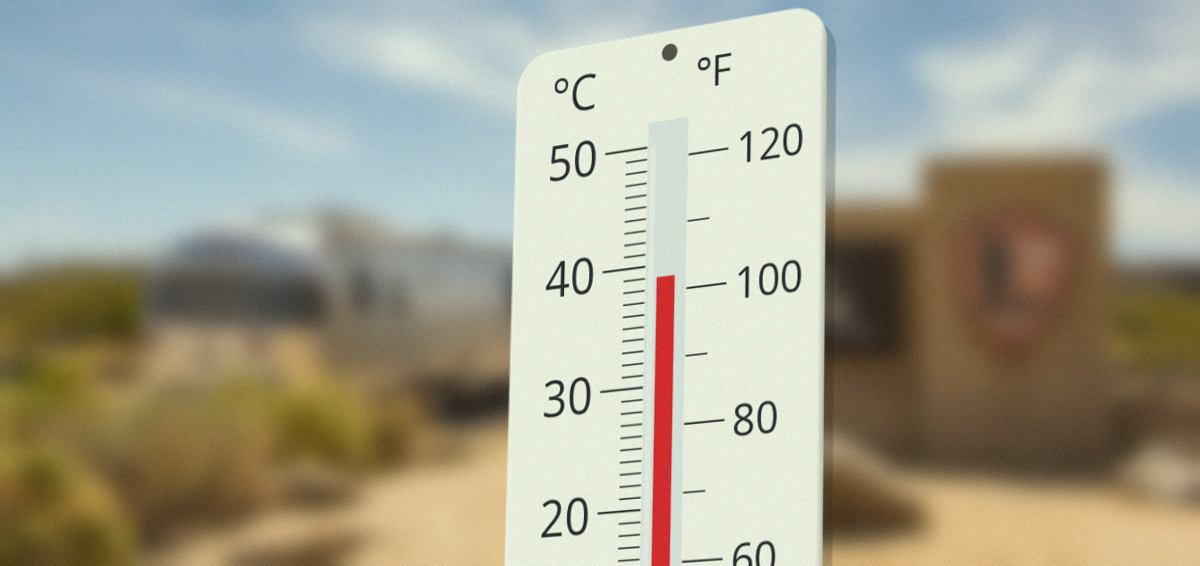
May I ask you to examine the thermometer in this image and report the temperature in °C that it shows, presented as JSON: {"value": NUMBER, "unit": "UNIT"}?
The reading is {"value": 39, "unit": "°C"}
